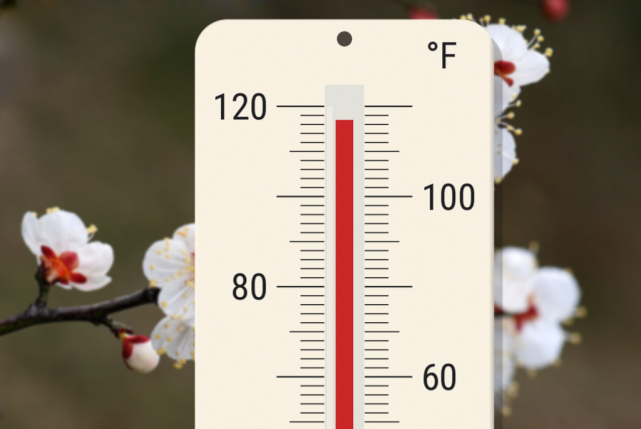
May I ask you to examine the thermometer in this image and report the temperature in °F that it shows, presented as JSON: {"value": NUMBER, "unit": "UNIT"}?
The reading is {"value": 117, "unit": "°F"}
